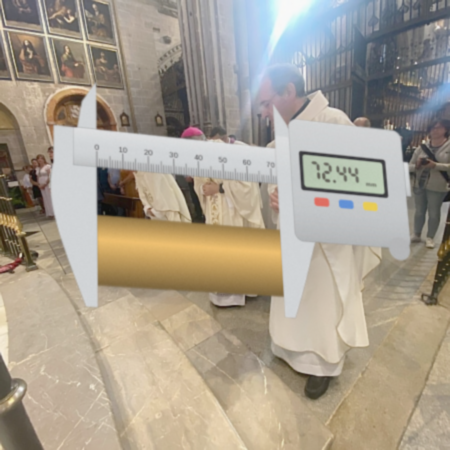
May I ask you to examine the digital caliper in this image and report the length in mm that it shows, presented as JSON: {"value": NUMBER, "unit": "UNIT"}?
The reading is {"value": 72.44, "unit": "mm"}
